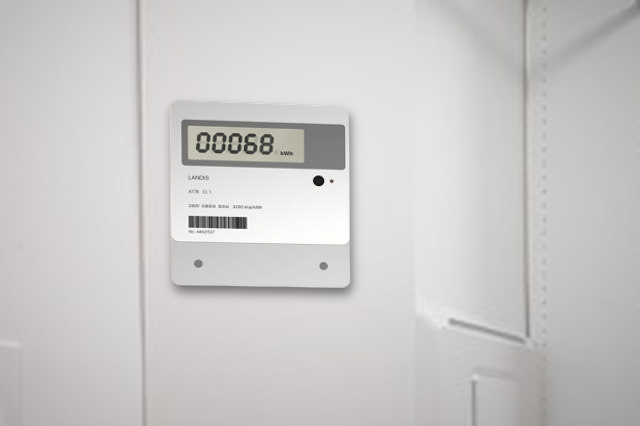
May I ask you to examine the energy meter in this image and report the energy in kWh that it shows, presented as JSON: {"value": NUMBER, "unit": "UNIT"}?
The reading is {"value": 68, "unit": "kWh"}
